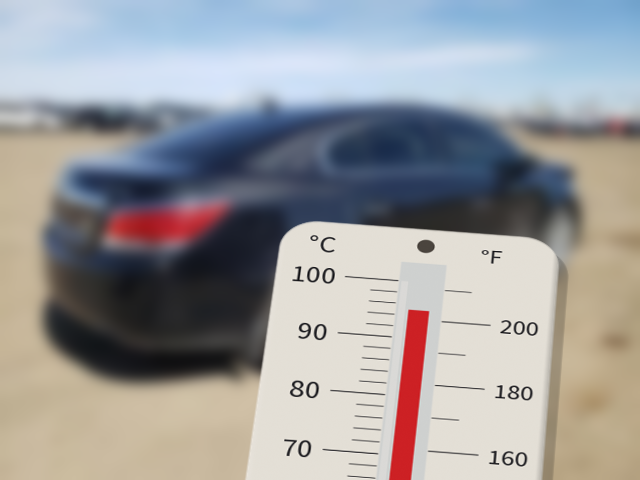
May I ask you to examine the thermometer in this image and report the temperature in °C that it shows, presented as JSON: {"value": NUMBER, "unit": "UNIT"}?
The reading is {"value": 95, "unit": "°C"}
